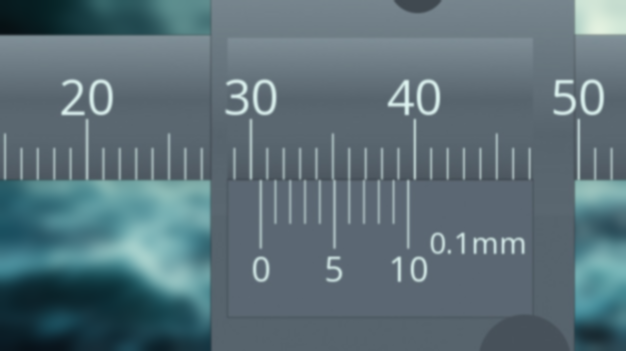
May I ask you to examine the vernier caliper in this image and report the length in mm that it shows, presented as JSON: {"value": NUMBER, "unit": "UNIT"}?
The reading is {"value": 30.6, "unit": "mm"}
